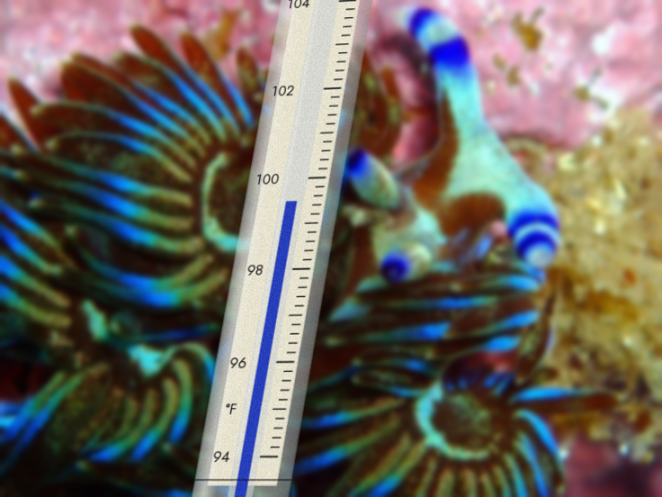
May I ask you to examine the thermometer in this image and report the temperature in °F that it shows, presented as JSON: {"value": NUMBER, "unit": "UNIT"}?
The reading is {"value": 99.5, "unit": "°F"}
